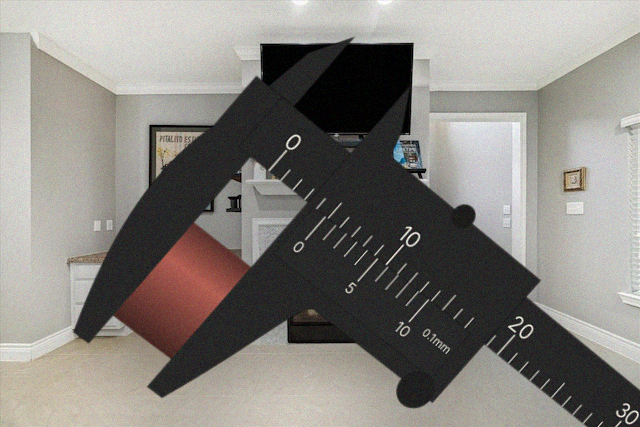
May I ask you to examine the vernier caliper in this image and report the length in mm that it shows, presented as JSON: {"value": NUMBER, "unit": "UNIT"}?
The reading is {"value": 4.8, "unit": "mm"}
